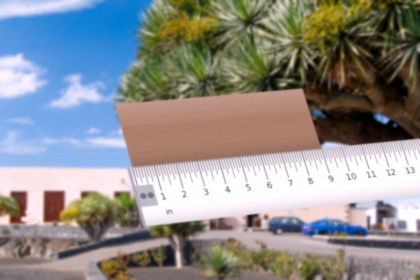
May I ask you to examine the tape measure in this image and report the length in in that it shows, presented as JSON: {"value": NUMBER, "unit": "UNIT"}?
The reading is {"value": 9, "unit": "in"}
